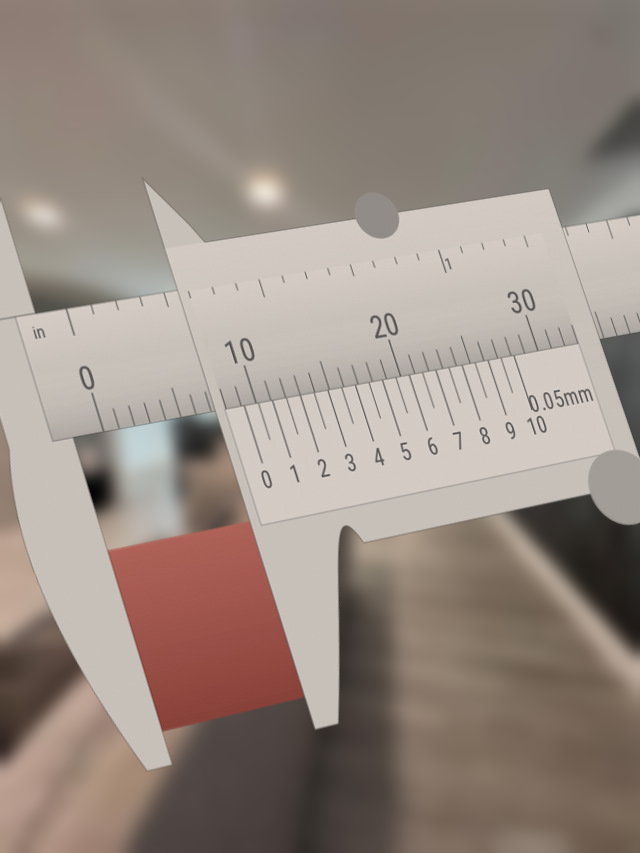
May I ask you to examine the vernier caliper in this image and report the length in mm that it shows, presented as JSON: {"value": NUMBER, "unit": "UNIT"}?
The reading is {"value": 9.2, "unit": "mm"}
